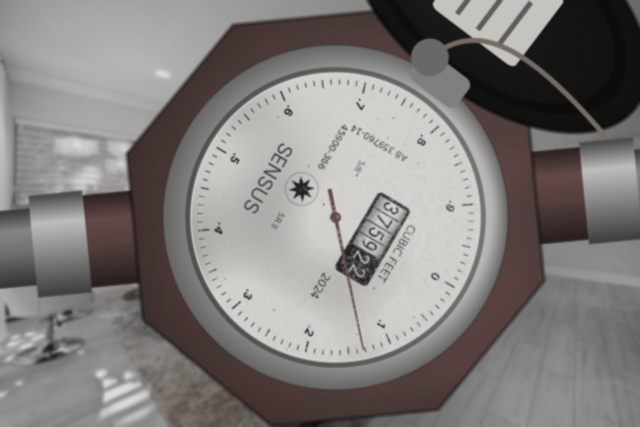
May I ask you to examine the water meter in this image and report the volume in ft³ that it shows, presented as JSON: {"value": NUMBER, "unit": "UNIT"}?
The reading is {"value": 375922.13, "unit": "ft³"}
